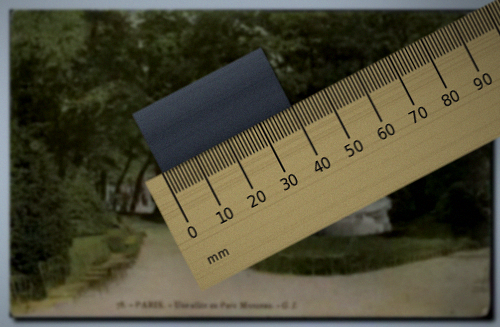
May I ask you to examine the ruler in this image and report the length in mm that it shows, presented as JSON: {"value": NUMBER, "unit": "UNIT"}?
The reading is {"value": 40, "unit": "mm"}
